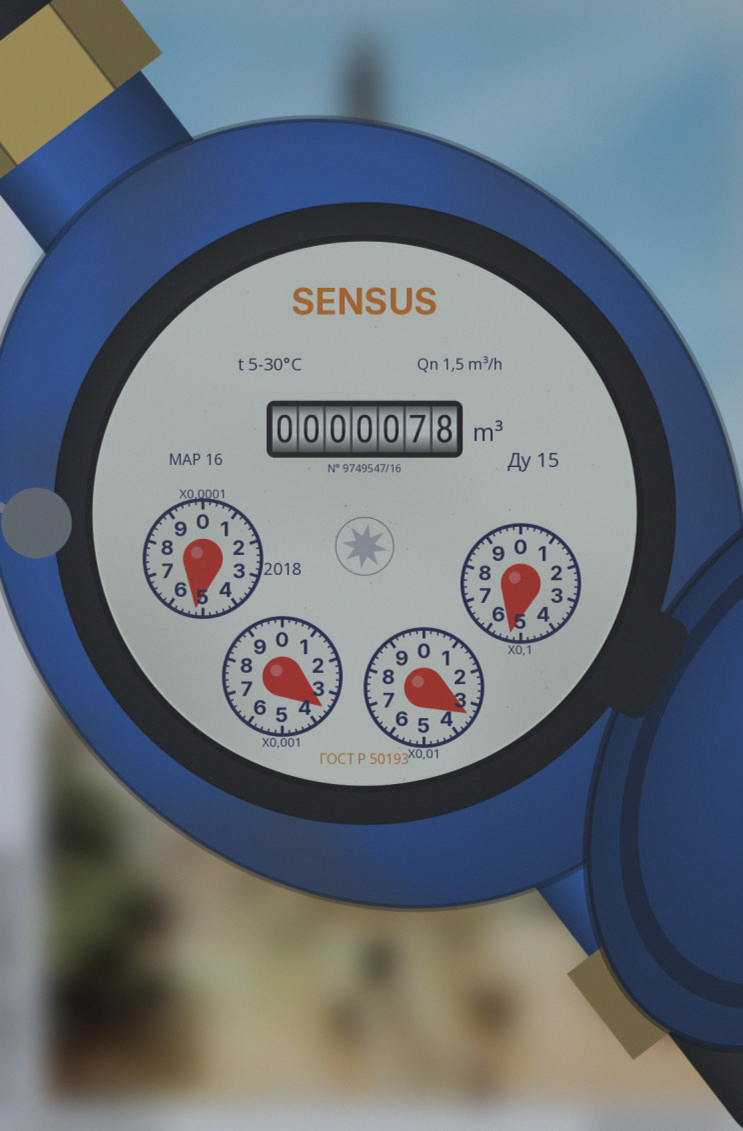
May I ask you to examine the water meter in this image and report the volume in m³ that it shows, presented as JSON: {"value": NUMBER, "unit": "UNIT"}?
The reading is {"value": 78.5335, "unit": "m³"}
